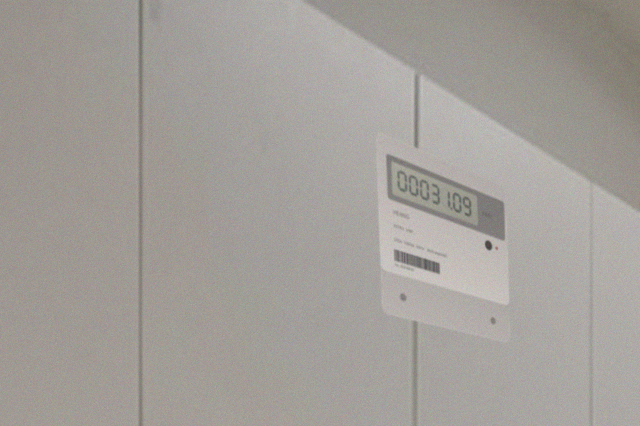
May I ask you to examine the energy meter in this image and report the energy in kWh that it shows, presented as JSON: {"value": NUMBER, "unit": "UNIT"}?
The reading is {"value": 31.09, "unit": "kWh"}
